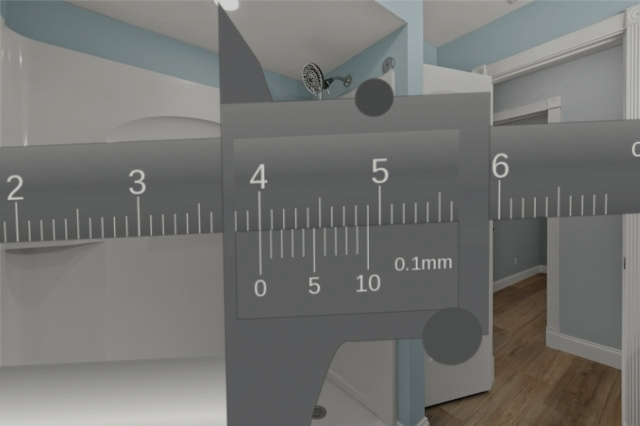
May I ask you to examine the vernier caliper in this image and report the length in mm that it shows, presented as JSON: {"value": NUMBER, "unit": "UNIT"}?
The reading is {"value": 40.0, "unit": "mm"}
